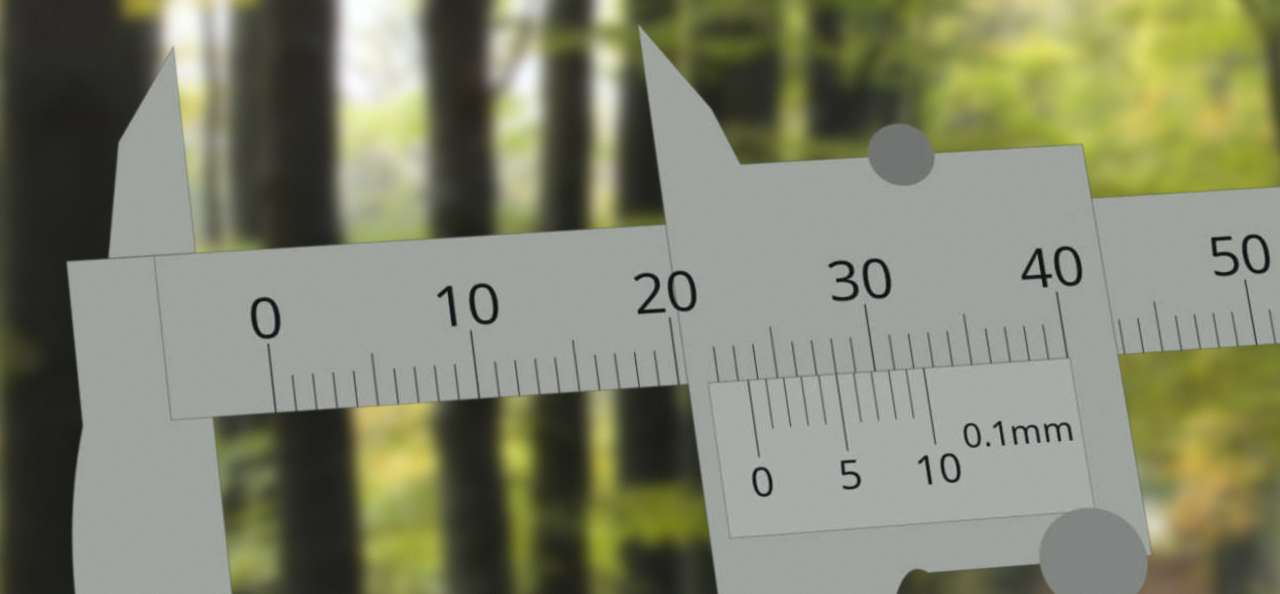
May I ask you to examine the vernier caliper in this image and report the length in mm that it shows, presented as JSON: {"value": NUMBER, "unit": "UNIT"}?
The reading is {"value": 23.5, "unit": "mm"}
